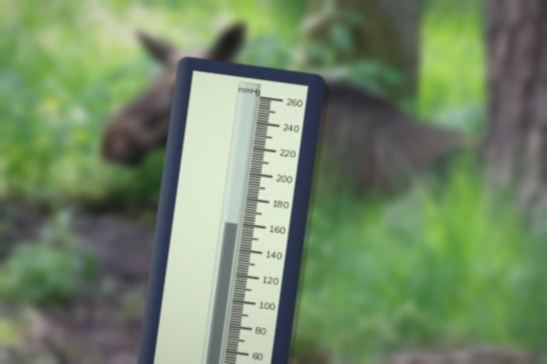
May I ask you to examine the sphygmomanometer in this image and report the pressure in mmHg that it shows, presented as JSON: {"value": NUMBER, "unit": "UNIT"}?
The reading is {"value": 160, "unit": "mmHg"}
